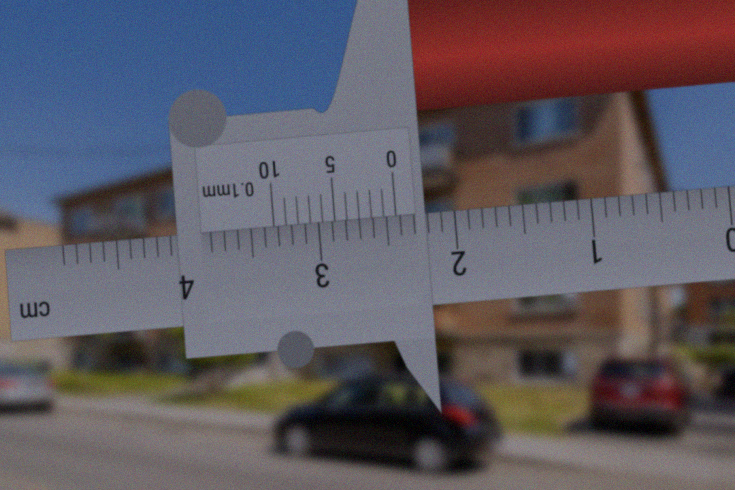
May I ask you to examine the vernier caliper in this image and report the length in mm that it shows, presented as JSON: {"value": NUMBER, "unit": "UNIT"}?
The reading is {"value": 24.3, "unit": "mm"}
